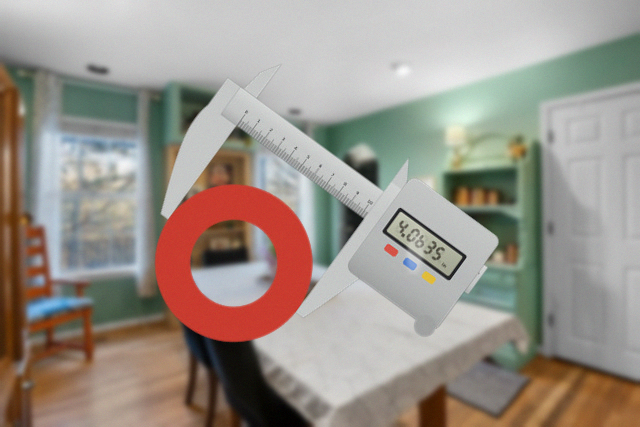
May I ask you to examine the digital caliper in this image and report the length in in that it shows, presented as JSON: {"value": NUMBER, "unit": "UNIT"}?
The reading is {"value": 4.0635, "unit": "in"}
